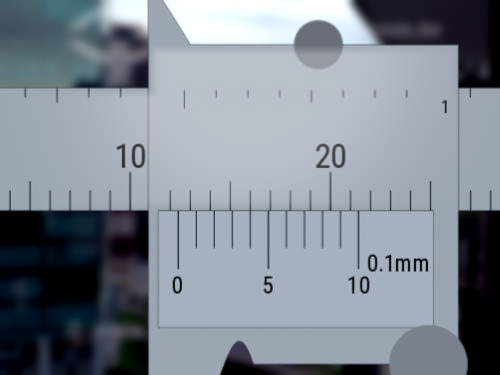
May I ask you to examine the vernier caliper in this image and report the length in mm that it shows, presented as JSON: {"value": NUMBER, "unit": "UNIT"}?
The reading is {"value": 12.4, "unit": "mm"}
